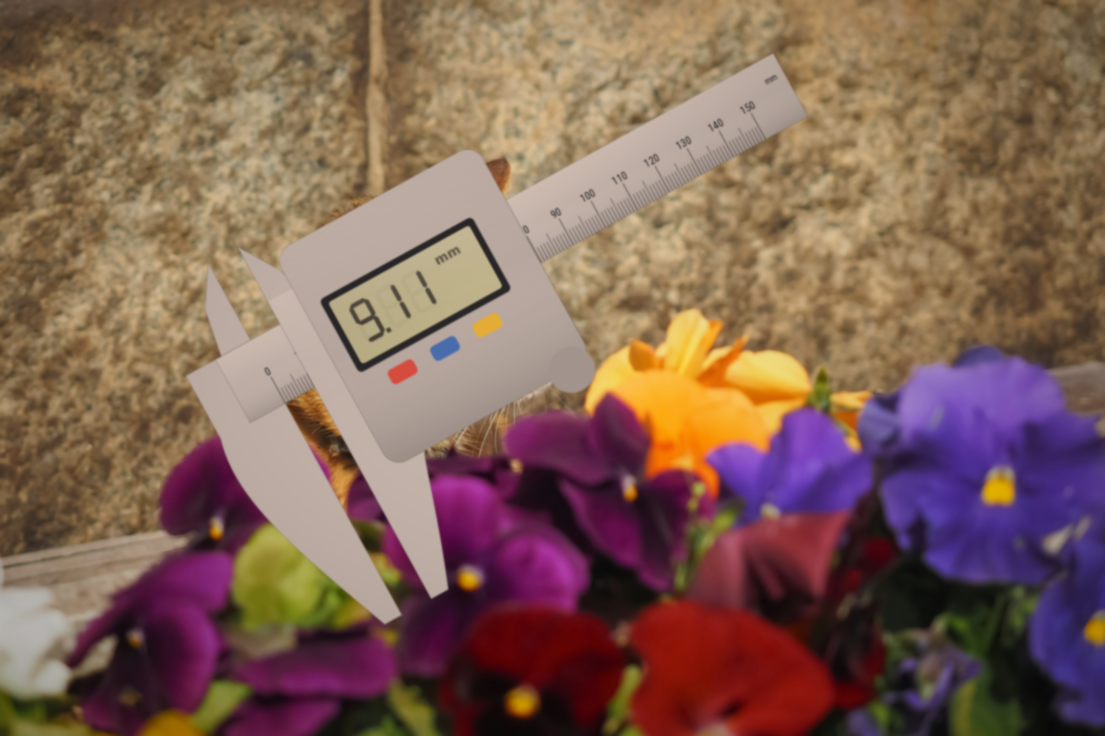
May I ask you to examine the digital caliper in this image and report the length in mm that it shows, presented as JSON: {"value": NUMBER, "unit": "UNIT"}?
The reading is {"value": 9.11, "unit": "mm"}
